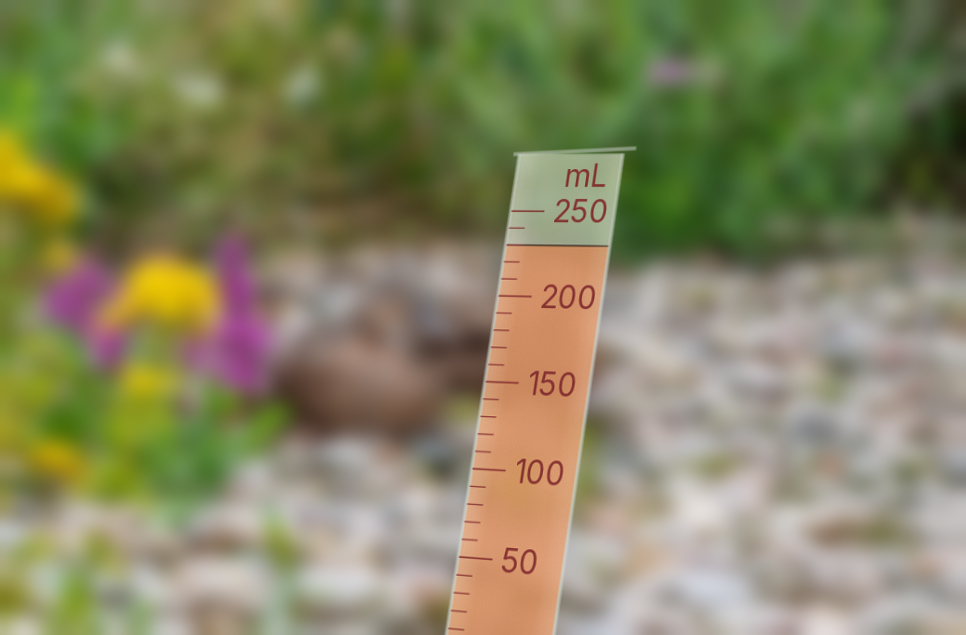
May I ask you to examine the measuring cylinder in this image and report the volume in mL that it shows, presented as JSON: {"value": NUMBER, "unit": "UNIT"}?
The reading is {"value": 230, "unit": "mL"}
